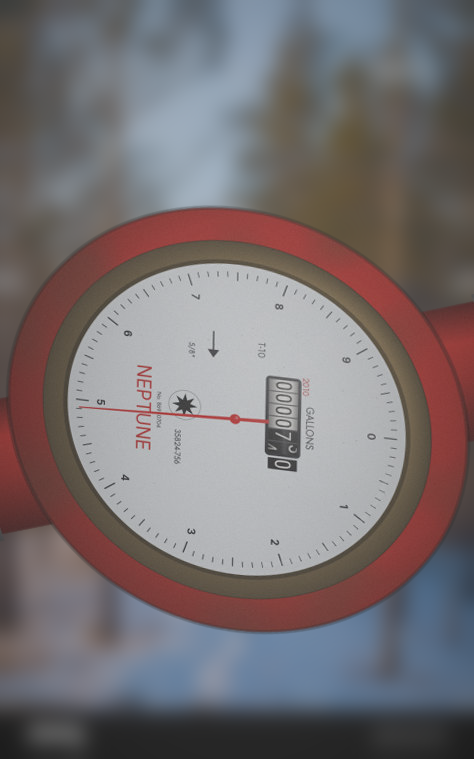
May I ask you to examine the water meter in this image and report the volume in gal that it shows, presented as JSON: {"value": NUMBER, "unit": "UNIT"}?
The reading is {"value": 734.9, "unit": "gal"}
